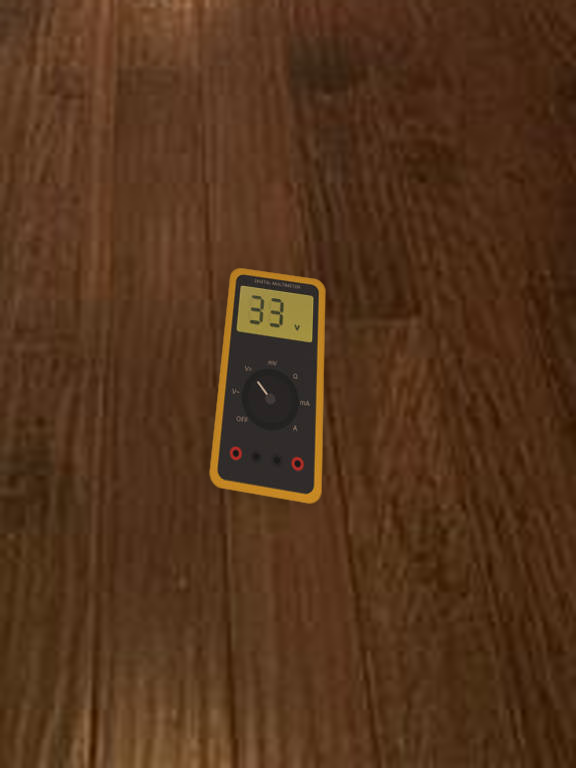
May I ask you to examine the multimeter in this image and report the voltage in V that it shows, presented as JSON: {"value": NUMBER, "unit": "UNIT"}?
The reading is {"value": 33, "unit": "V"}
